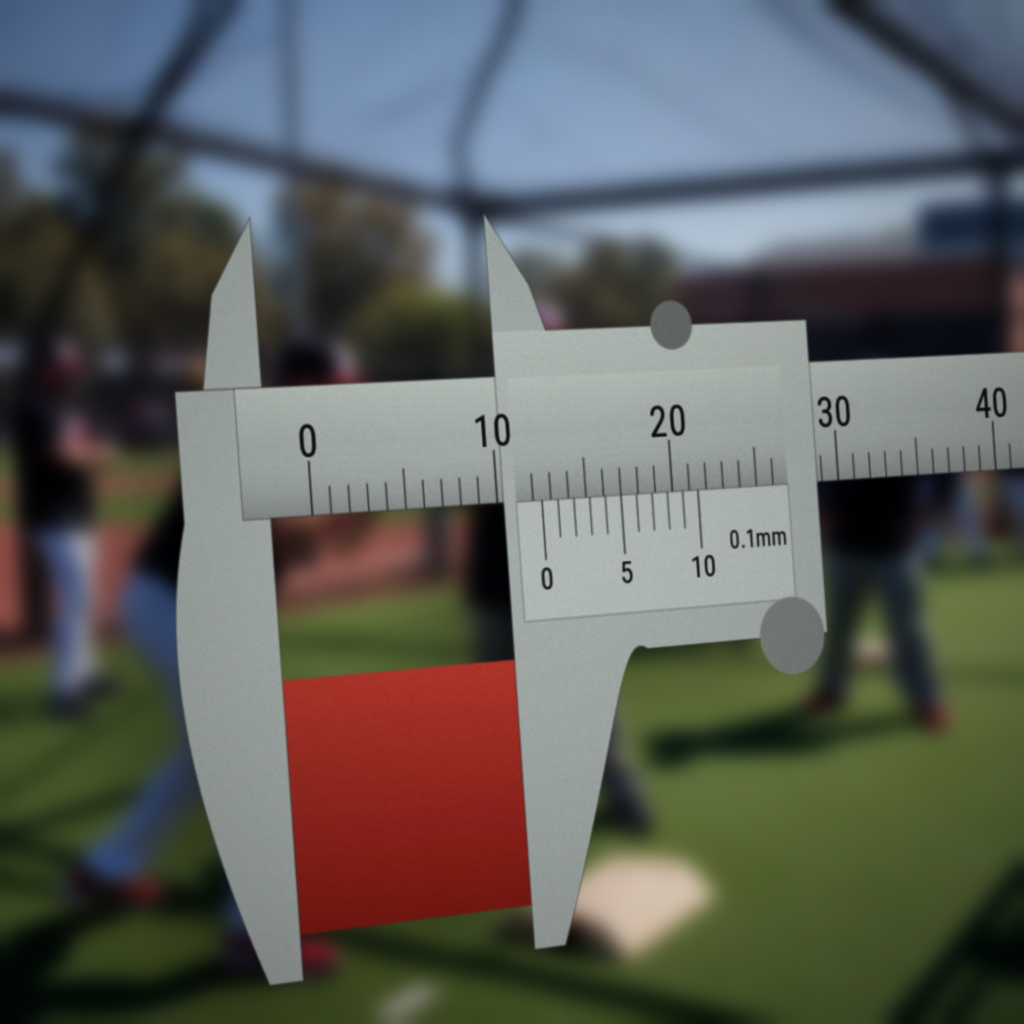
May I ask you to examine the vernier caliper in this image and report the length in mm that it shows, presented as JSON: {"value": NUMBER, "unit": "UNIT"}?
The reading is {"value": 12.5, "unit": "mm"}
